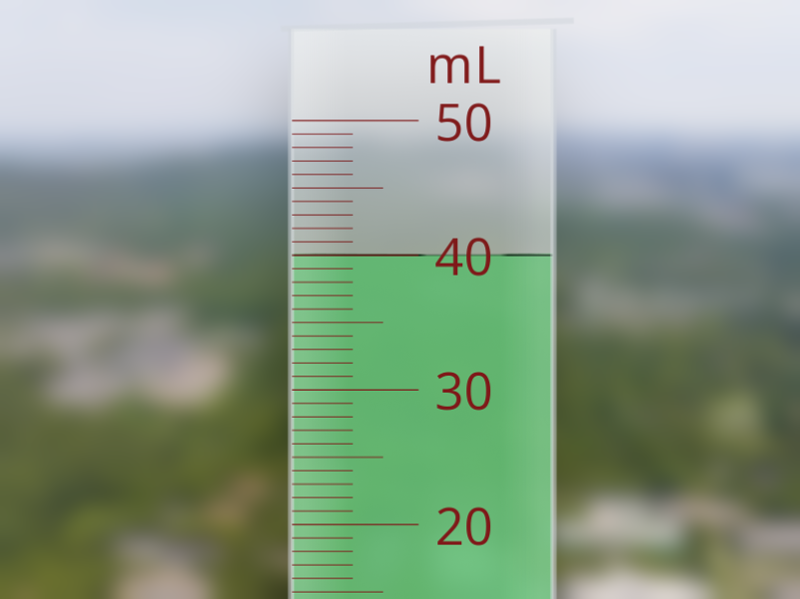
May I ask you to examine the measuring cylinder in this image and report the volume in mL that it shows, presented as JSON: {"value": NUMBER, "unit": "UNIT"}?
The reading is {"value": 40, "unit": "mL"}
